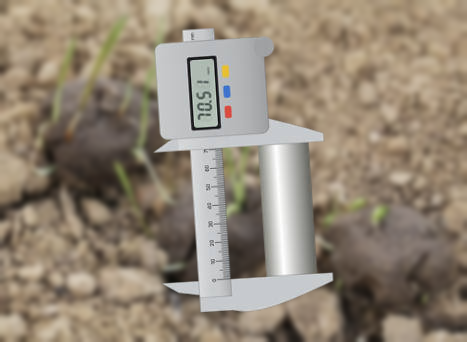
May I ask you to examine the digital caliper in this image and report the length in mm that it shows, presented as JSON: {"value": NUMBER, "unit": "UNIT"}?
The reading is {"value": 70.51, "unit": "mm"}
